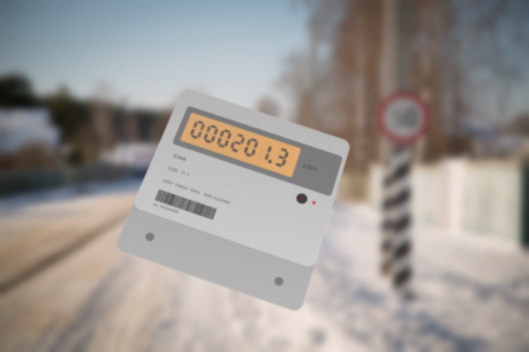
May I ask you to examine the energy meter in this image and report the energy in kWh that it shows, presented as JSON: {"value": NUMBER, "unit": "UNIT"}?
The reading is {"value": 201.3, "unit": "kWh"}
